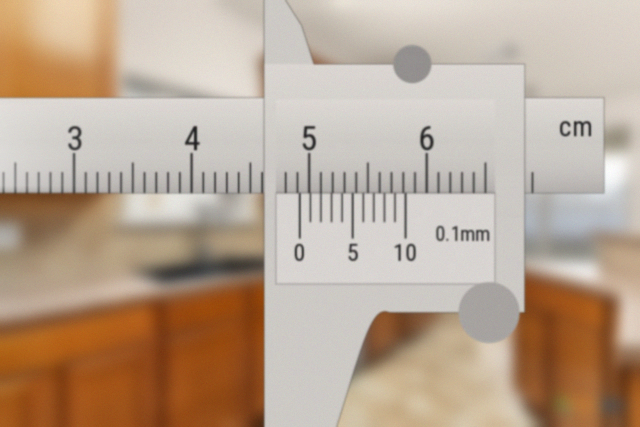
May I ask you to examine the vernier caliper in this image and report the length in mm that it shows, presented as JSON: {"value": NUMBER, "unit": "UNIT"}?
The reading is {"value": 49.2, "unit": "mm"}
